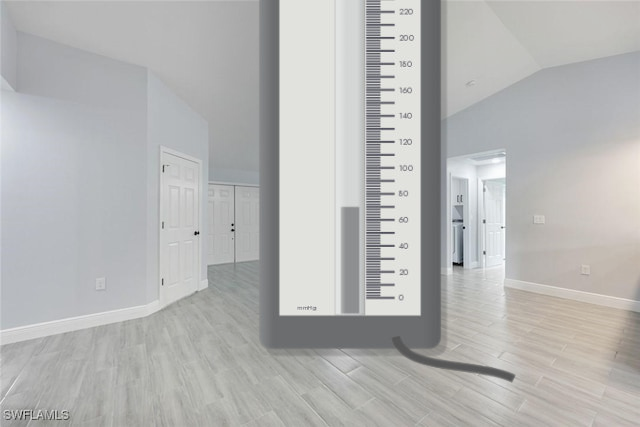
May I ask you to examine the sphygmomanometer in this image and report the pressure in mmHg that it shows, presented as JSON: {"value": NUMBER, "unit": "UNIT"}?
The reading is {"value": 70, "unit": "mmHg"}
